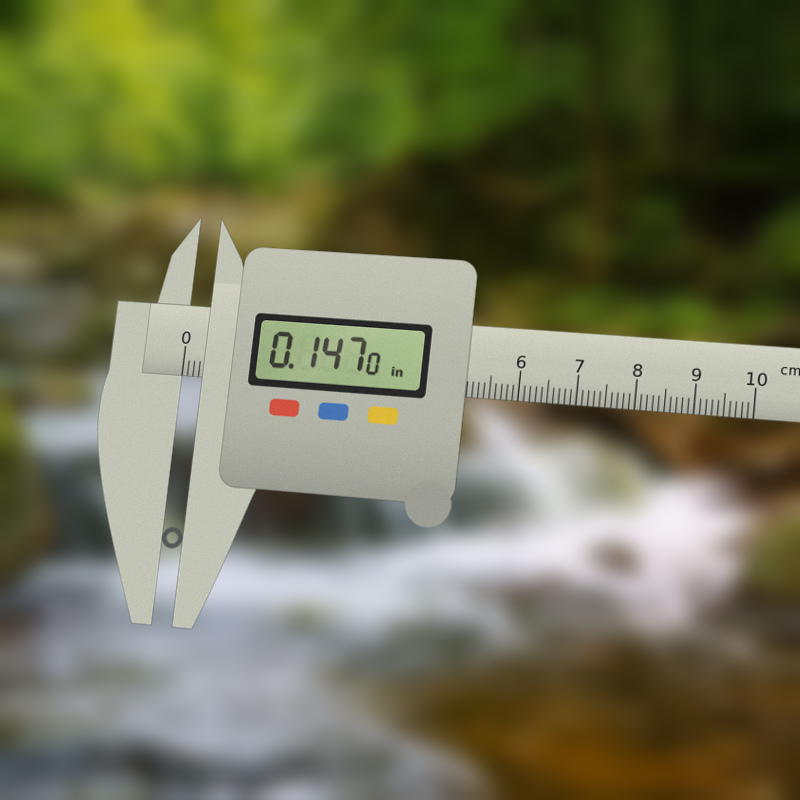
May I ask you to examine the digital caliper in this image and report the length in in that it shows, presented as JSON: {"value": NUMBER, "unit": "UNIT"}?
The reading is {"value": 0.1470, "unit": "in"}
